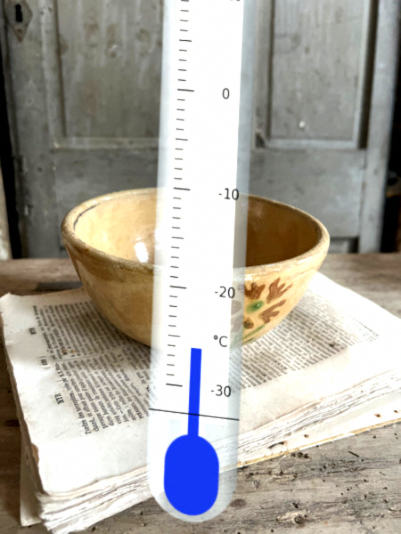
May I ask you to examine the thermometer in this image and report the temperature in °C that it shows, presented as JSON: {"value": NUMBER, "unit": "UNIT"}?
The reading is {"value": -26, "unit": "°C"}
